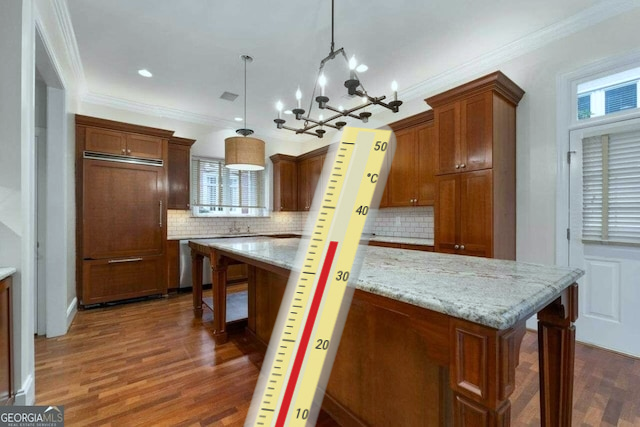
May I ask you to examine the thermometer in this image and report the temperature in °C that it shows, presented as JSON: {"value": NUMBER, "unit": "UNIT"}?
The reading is {"value": 35, "unit": "°C"}
